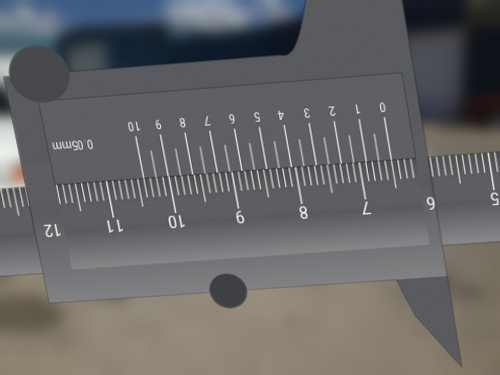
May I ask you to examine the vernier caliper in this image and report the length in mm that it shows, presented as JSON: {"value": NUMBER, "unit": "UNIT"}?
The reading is {"value": 65.0, "unit": "mm"}
